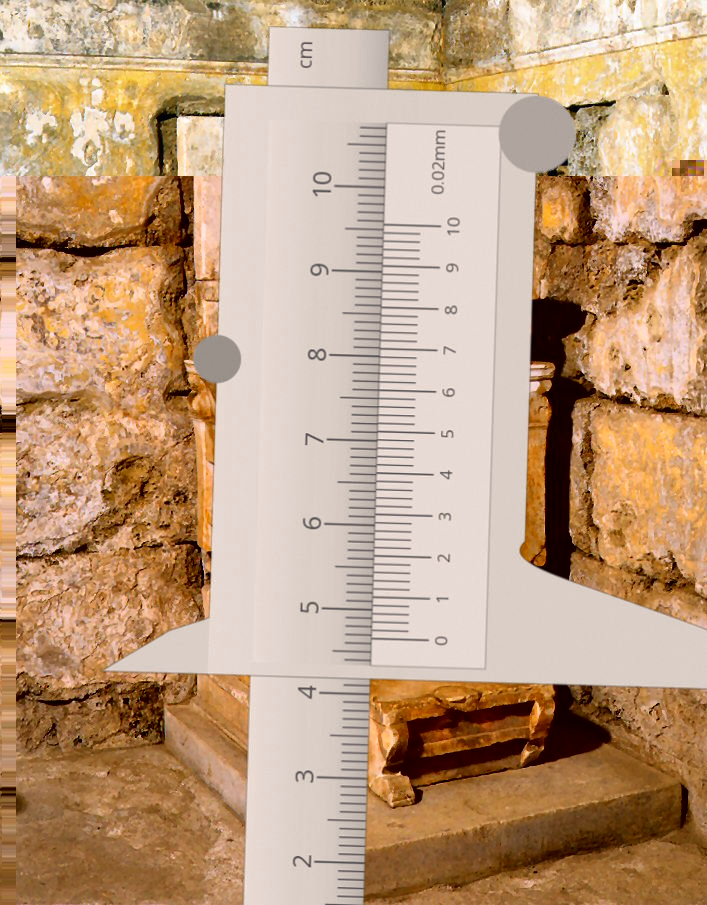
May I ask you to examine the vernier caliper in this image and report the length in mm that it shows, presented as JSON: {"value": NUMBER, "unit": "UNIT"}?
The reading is {"value": 46.6, "unit": "mm"}
